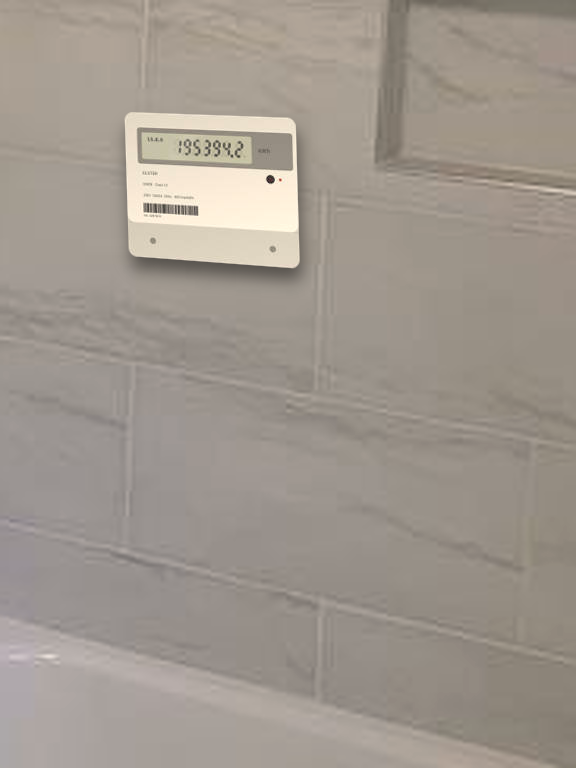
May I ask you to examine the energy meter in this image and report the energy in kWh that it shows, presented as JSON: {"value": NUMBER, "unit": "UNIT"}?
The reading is {"value": 195394.2, "unit": "kWh"}
